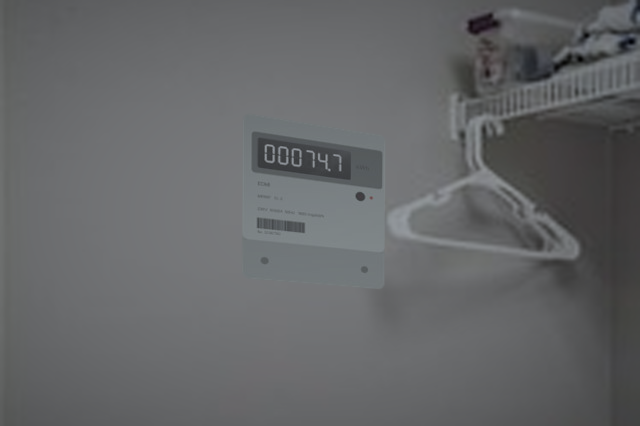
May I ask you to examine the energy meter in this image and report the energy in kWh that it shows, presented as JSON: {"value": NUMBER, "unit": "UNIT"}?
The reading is {"value": 74.7, "unit": "kWh"}
